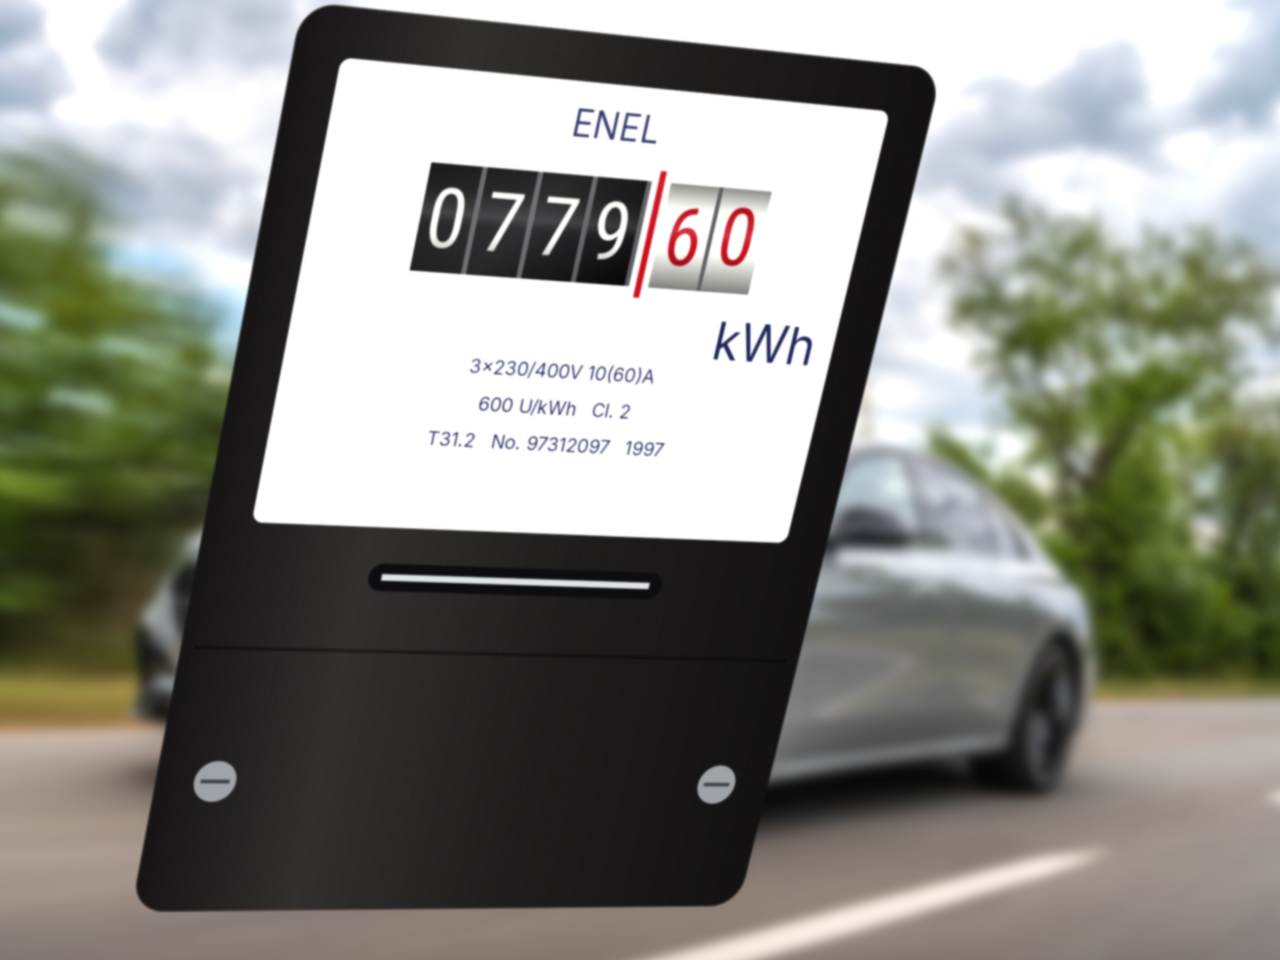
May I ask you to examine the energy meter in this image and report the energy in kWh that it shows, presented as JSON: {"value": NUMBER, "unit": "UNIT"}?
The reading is {"value": 779.60, "unit": "kWh"}
